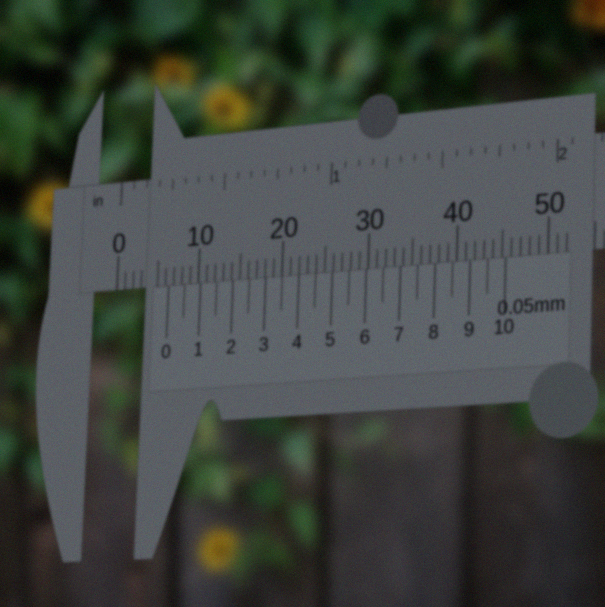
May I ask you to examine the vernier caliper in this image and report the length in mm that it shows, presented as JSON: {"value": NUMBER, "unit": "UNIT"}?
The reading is {"value": 6.4, "unit": "mm"}
